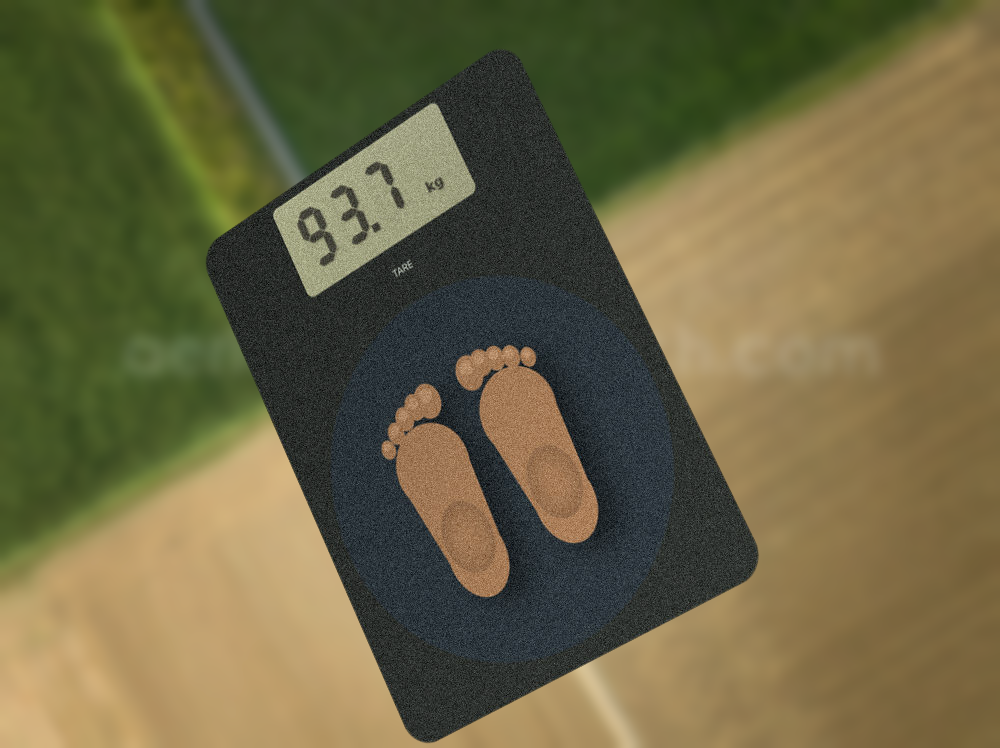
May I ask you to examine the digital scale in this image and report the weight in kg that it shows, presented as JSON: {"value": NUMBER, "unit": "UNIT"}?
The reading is {"value": 93.7, "unit": "kg"}
